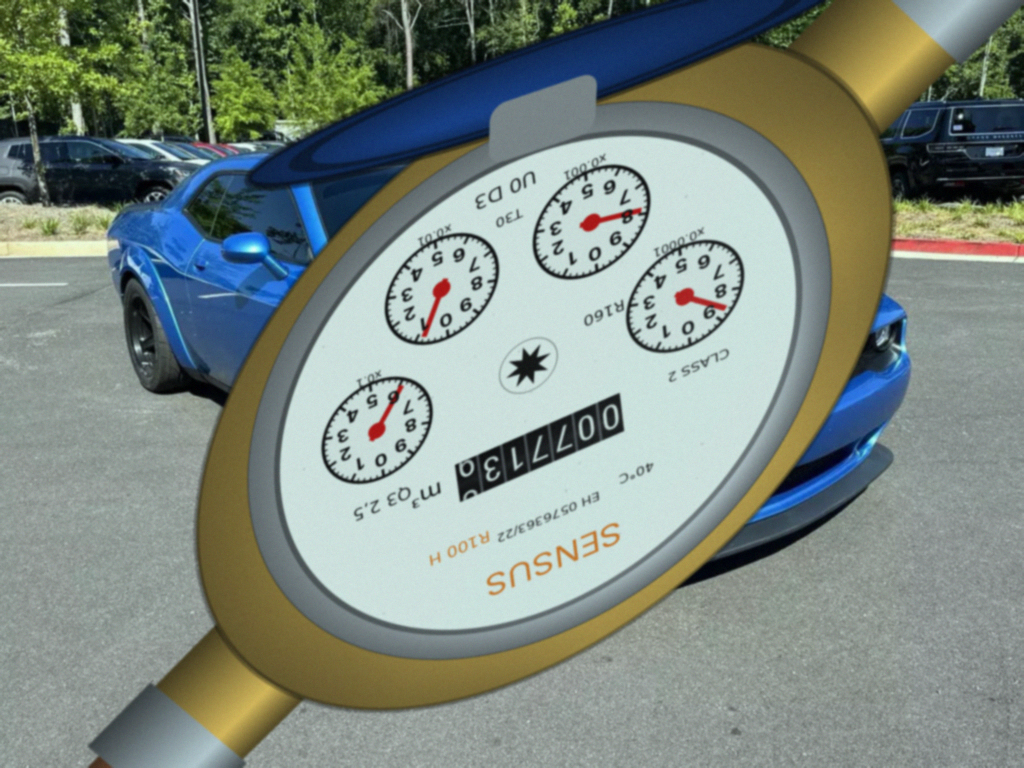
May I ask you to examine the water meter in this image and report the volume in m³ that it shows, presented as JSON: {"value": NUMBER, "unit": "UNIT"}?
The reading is {"value": 77138.6078, "unit": "m³"}
